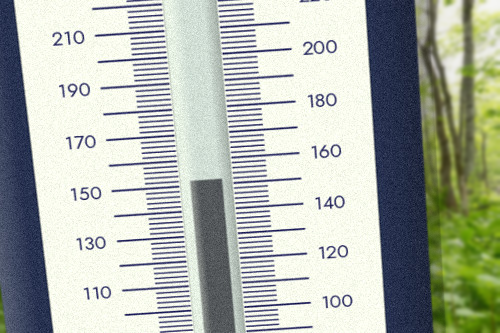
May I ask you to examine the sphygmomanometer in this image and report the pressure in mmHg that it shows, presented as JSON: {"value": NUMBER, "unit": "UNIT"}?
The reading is {"value": 152, "unit": "mmHg"}
